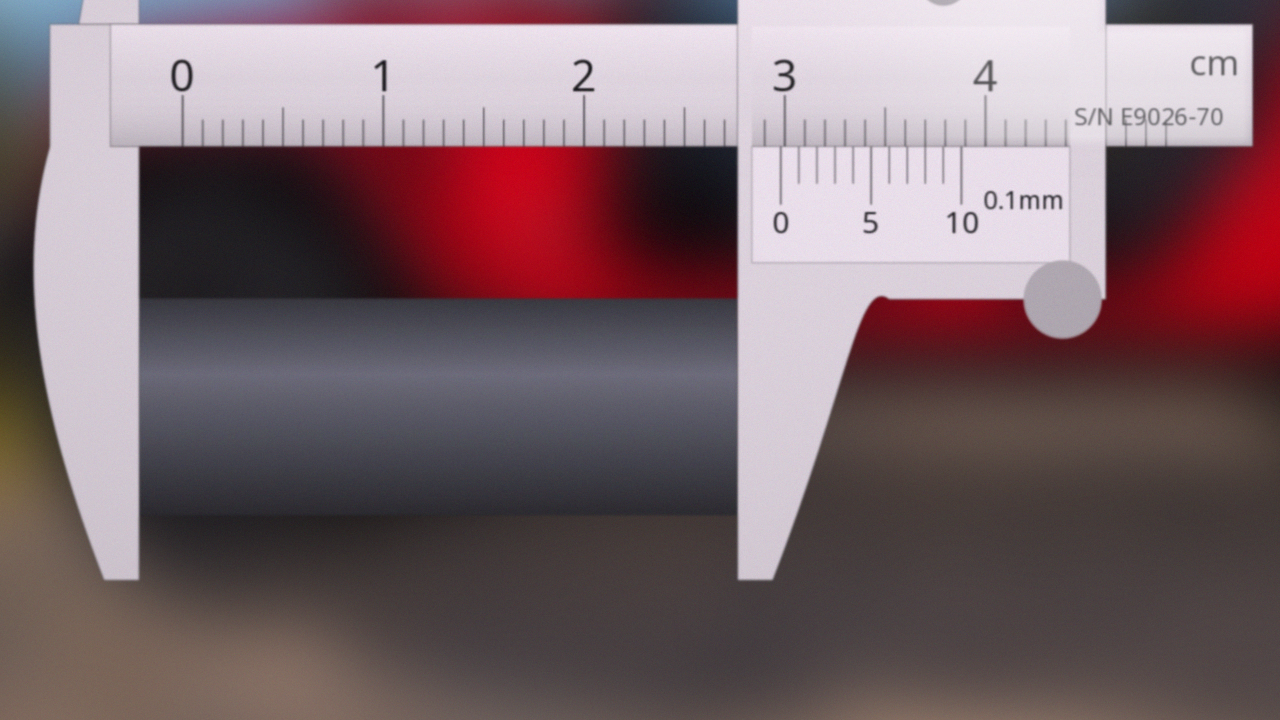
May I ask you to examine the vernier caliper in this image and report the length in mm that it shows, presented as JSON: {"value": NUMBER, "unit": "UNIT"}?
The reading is {"value": 29.8, "unit": "mm"}
